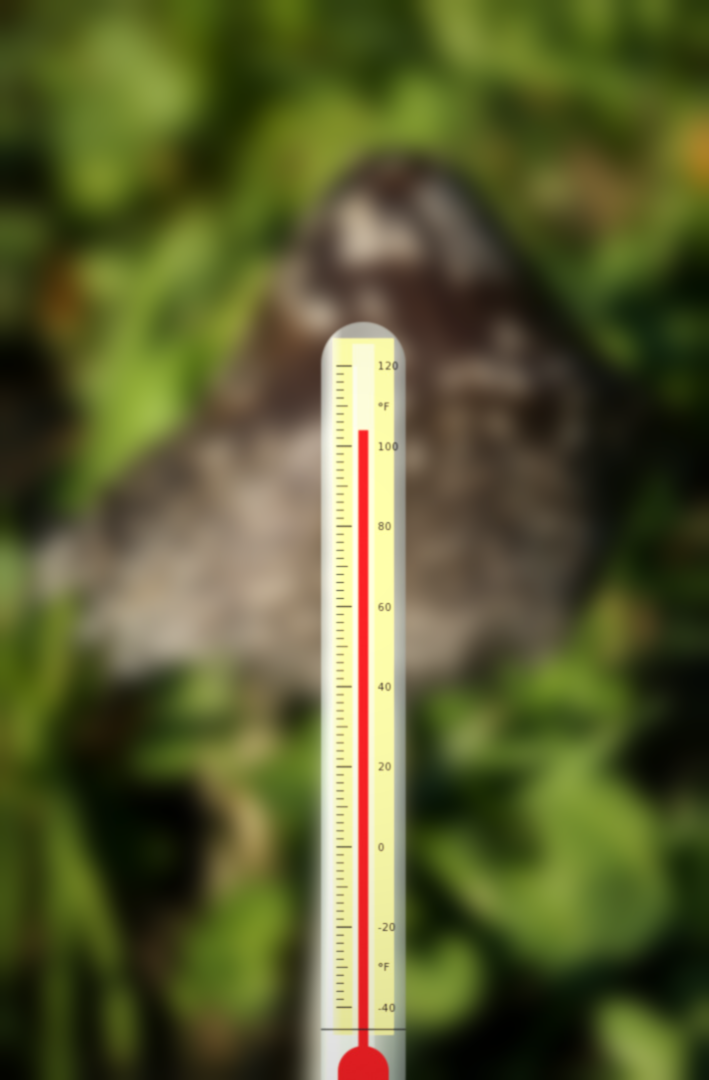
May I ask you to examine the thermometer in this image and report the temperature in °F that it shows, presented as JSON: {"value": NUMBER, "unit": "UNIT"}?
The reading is {"value": 104, "unit": "°F"}
